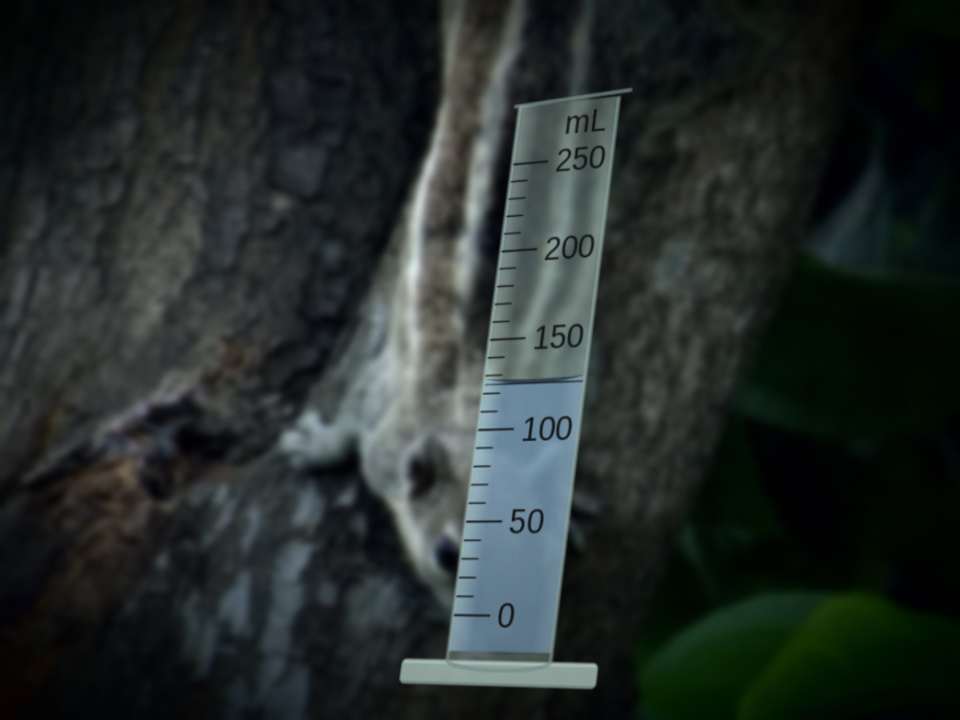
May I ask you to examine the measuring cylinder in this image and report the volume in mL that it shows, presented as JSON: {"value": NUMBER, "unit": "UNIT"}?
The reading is {"value": 125, "unit": "mL"}
